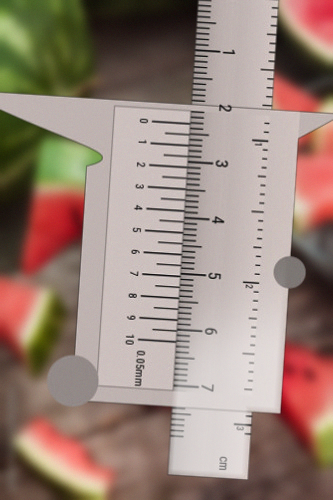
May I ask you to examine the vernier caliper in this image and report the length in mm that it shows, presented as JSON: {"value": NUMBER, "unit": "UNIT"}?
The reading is {"value": 23.2, "unit": "mm"}
